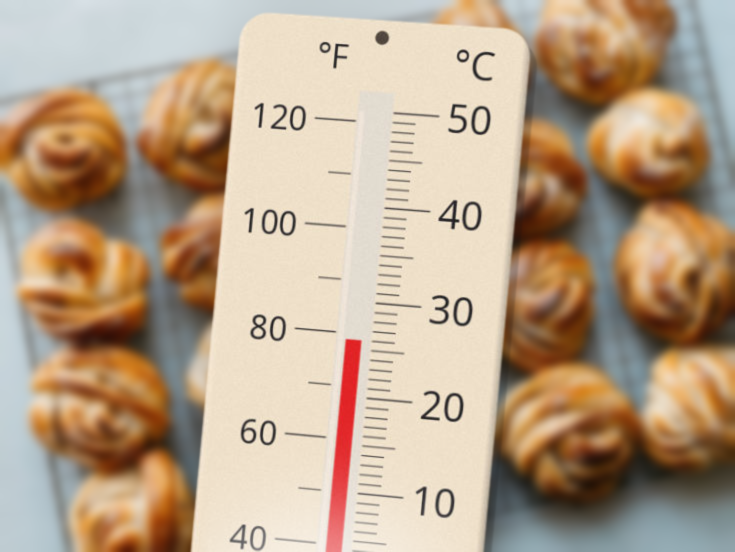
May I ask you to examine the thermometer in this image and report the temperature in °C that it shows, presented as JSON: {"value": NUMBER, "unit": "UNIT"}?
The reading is {"value": 26, "unit": "°C"}
